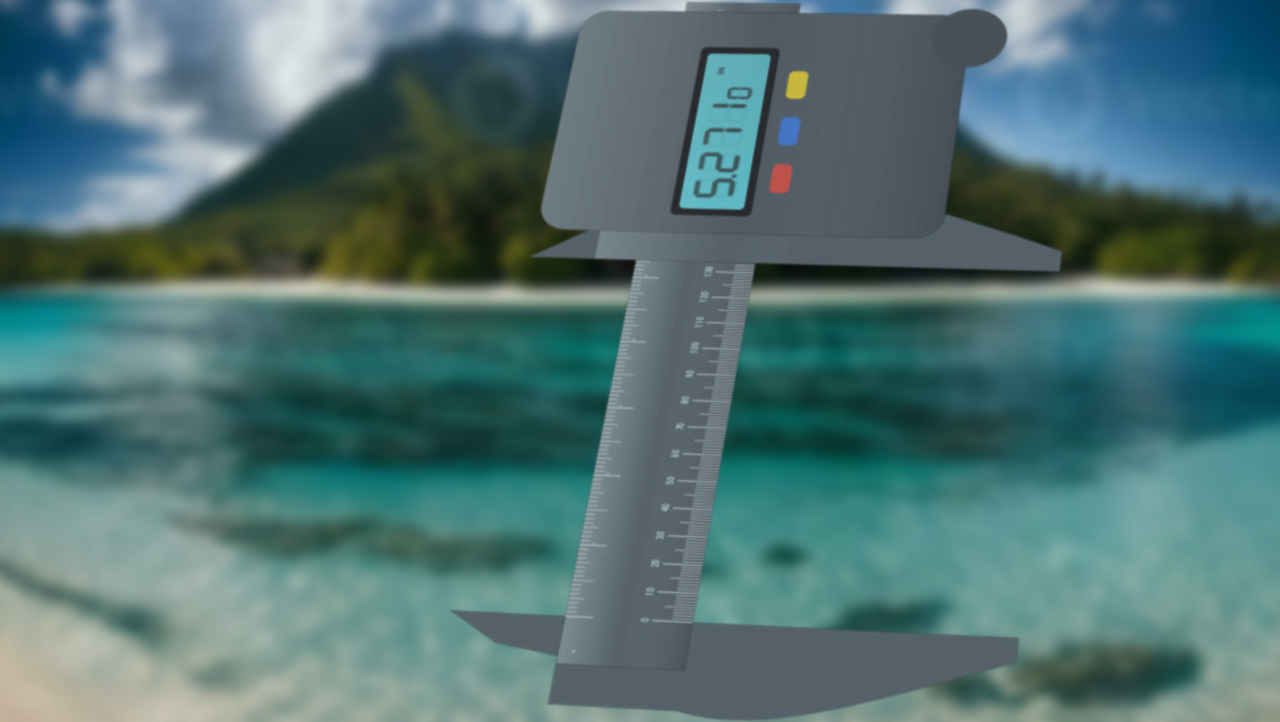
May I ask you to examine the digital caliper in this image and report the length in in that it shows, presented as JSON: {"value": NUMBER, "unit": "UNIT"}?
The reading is {"value": 5.2710, "unit": "in"}
